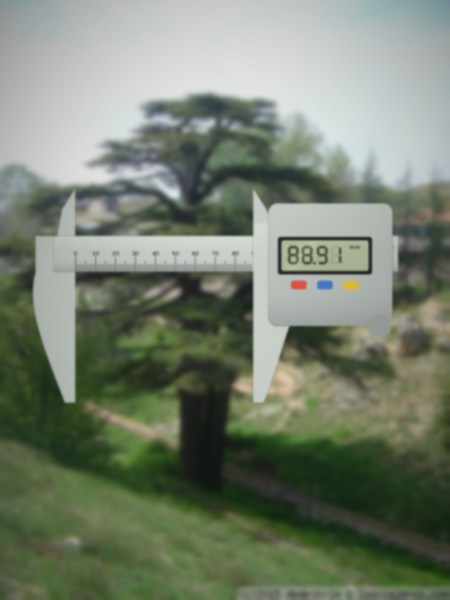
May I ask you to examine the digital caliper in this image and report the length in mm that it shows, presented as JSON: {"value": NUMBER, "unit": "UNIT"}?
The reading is {"value": 88.91, "unit": "mm"}
